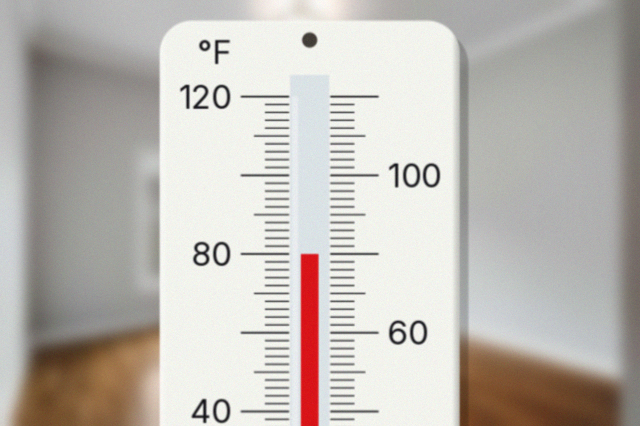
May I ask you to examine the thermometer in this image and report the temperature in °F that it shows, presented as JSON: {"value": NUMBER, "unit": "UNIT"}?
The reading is {"value": 80, "unit": "°F"}
